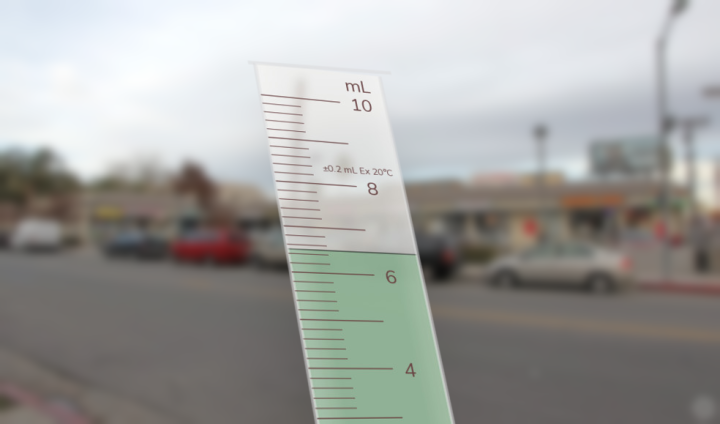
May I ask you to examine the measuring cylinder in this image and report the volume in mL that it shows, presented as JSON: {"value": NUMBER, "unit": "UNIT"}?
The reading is {"value": 6.5, "unit": "mL"}
